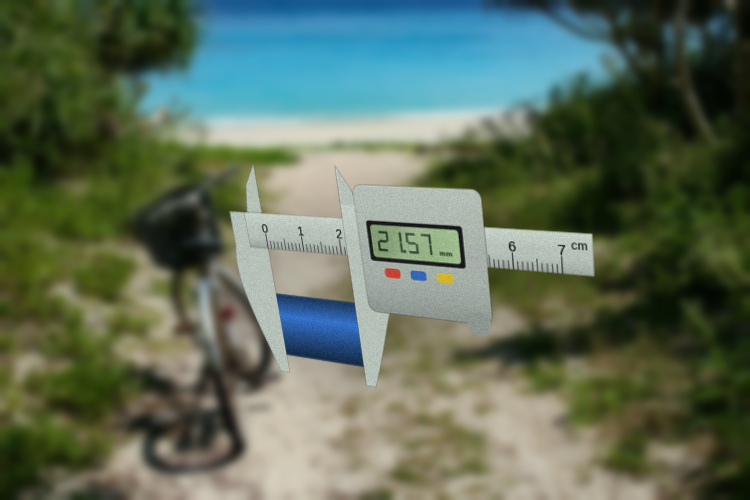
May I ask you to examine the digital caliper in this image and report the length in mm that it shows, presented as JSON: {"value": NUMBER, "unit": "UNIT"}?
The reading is {"value": 21.57, "unit": "mm"}
